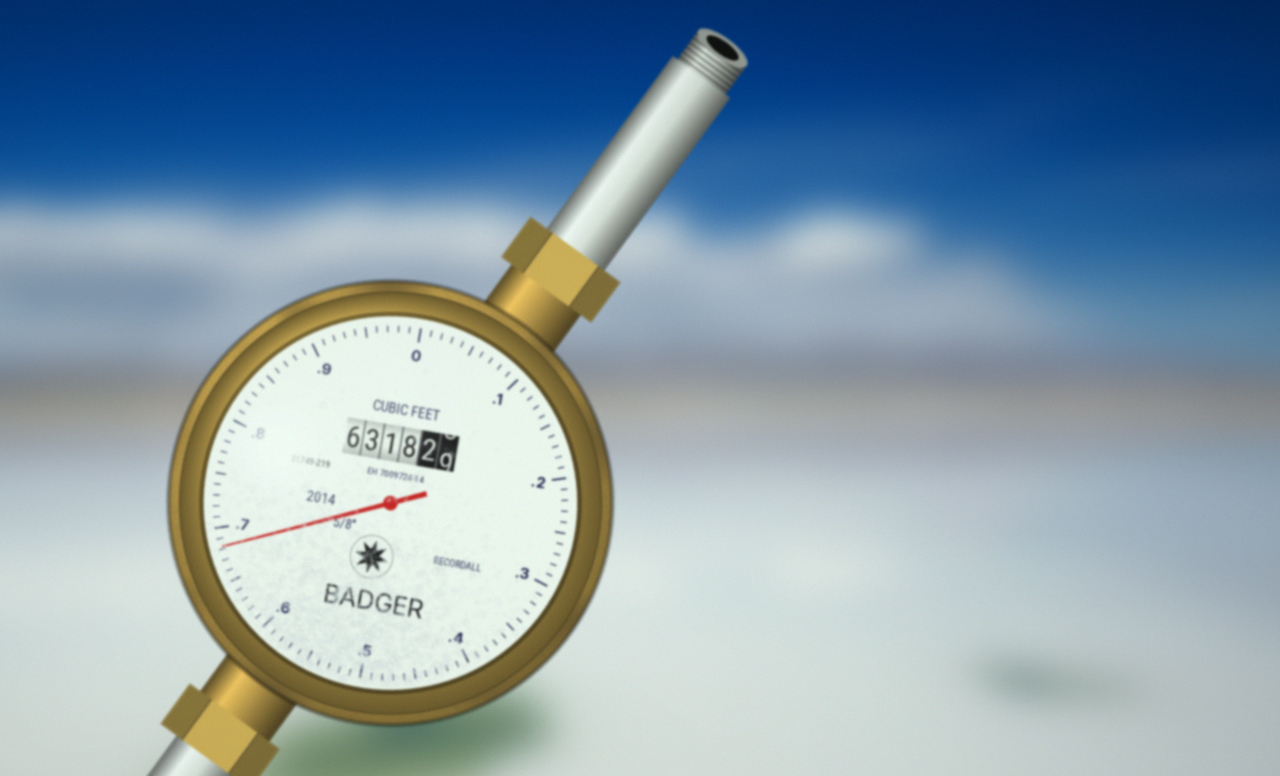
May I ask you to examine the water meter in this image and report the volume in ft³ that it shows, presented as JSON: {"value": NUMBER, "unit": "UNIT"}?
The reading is {"value": 631828.68, "unit": "ft³"}
